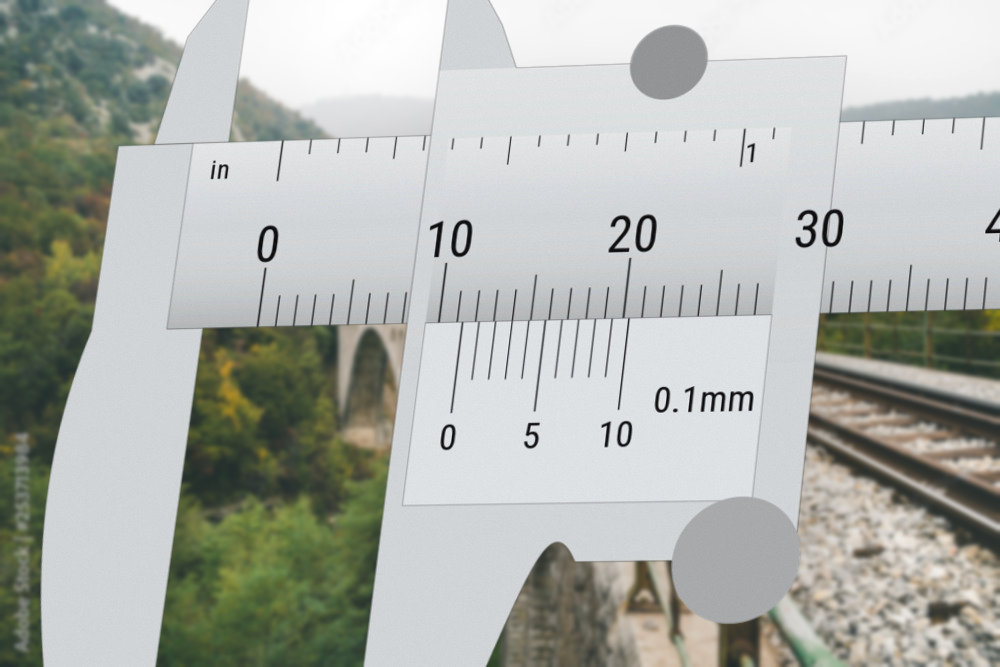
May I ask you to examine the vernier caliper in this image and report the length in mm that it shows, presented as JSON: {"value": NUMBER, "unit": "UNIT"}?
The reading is {"value": 11.3, "unit": "mm"}
